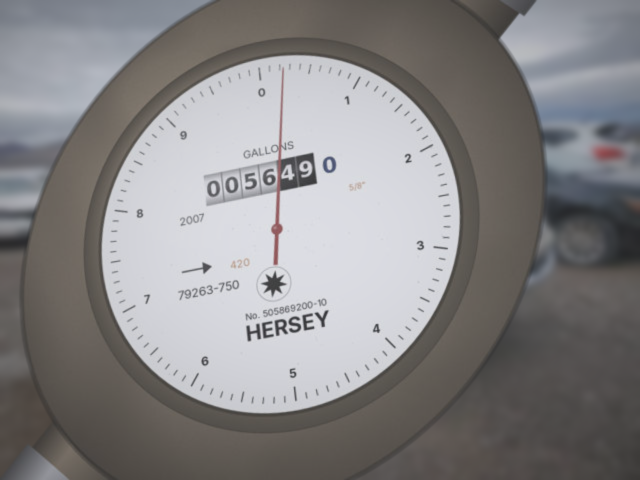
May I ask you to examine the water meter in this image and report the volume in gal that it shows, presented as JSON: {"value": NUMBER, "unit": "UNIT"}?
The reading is {"value": 56490.2, "unit": "gal"}
